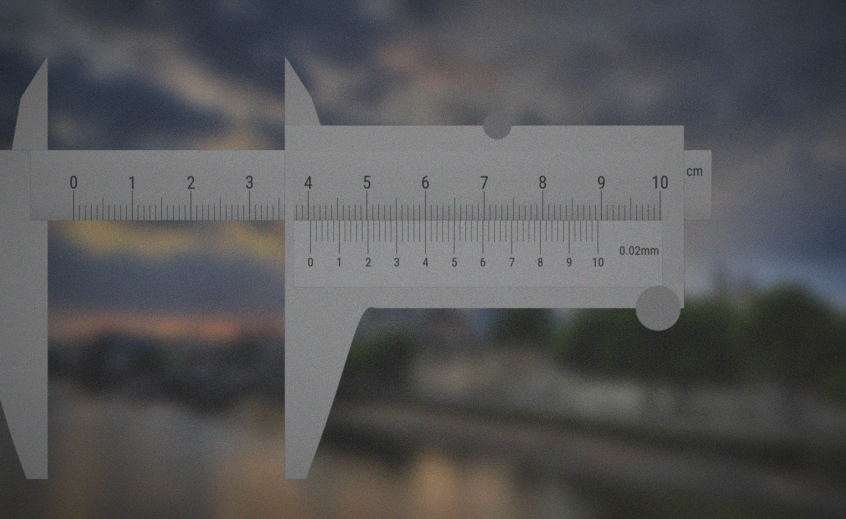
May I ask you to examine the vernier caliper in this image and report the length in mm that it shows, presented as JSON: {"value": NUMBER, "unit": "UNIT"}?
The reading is {"value": 40.4, "unit": "mm"}
